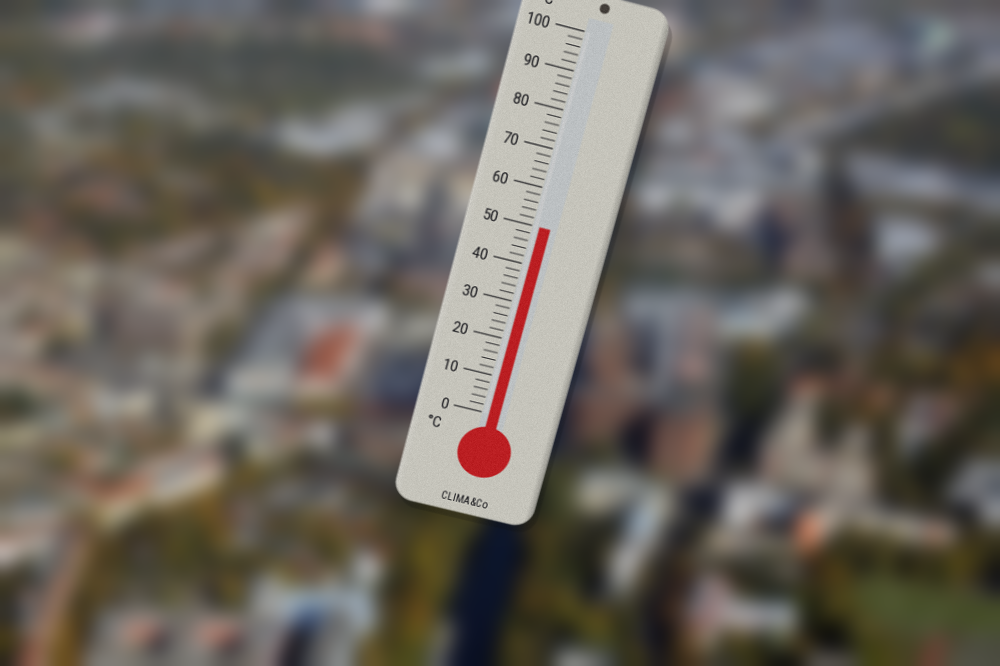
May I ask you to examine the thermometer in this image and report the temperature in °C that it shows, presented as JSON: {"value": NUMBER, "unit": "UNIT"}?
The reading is {"value": 50, "unit": "°C"}
